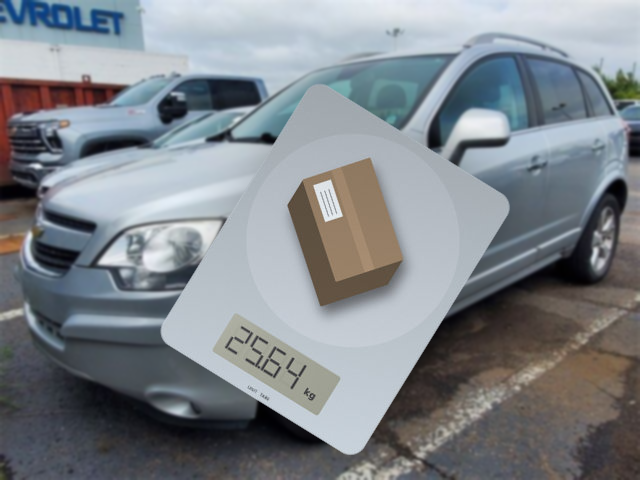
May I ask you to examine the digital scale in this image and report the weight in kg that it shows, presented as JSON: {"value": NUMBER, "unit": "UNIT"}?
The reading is {"value": 25.64, "unit": "kg"}
